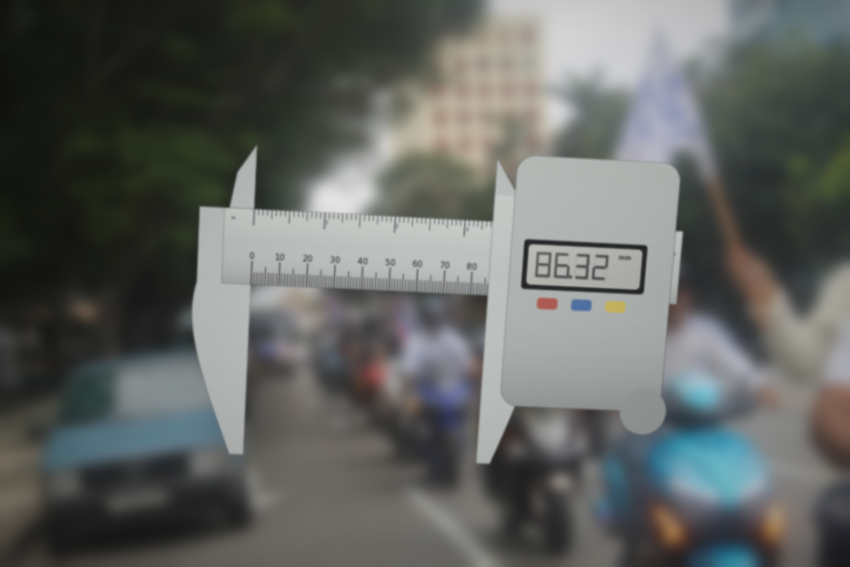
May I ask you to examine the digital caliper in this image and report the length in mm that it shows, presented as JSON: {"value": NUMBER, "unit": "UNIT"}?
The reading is {"value": 86.32, "unit": "mm"}
